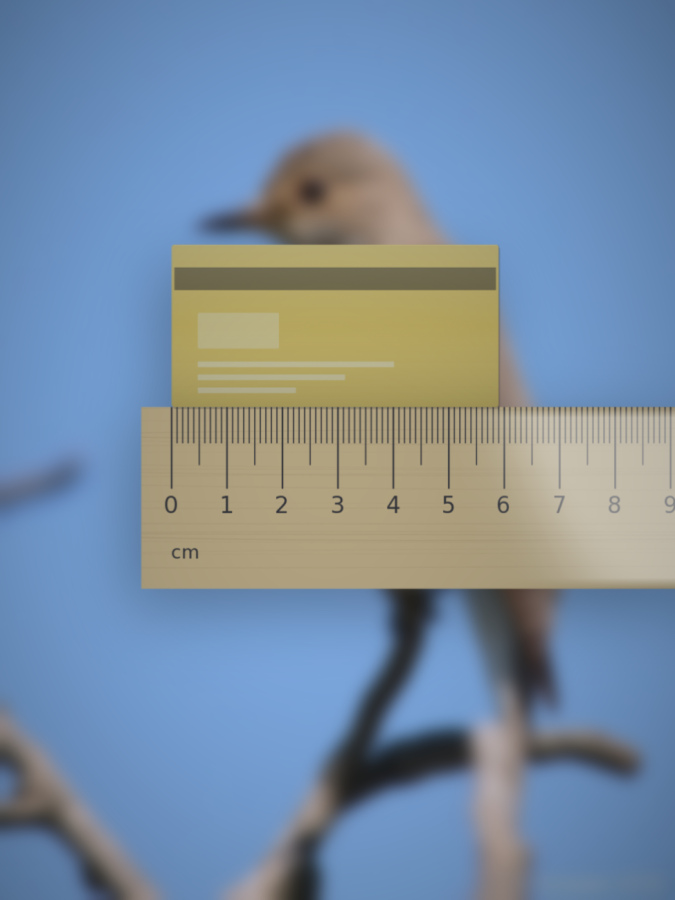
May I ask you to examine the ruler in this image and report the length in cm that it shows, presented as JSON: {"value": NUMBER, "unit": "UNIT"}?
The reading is {"value": 5.9, "unit": "cm"}
